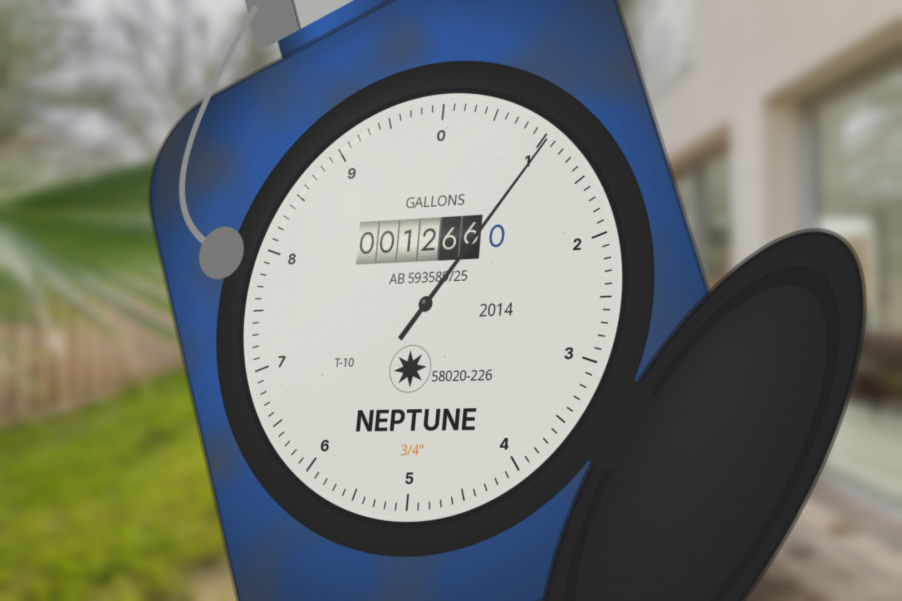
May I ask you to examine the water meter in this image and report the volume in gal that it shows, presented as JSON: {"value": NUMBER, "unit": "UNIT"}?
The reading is {"value": 12661.0, "unit": "gal"}
